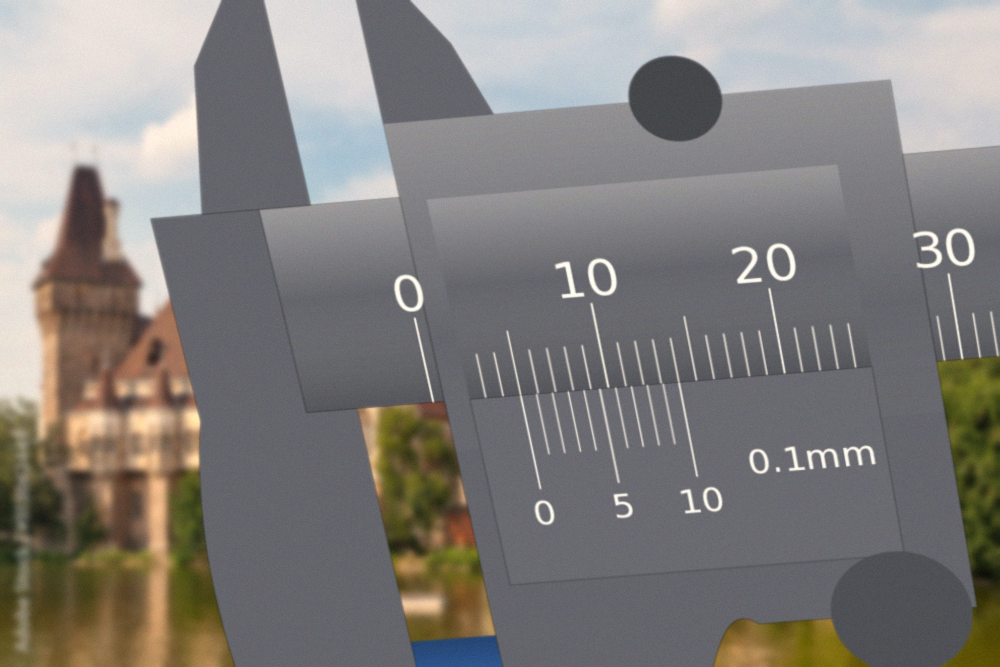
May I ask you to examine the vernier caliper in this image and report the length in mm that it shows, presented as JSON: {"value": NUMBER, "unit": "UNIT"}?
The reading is {"value": 5.0, "unit": "mm"}
